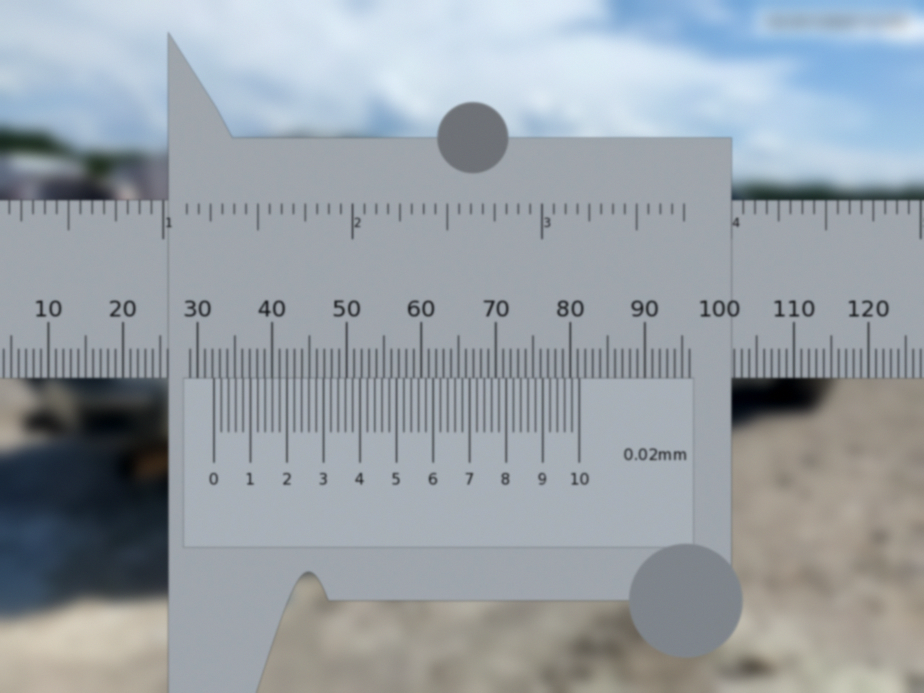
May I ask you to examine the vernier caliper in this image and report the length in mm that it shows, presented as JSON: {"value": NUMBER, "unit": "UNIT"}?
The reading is {"value": 32.2, "unit": "mm"}
